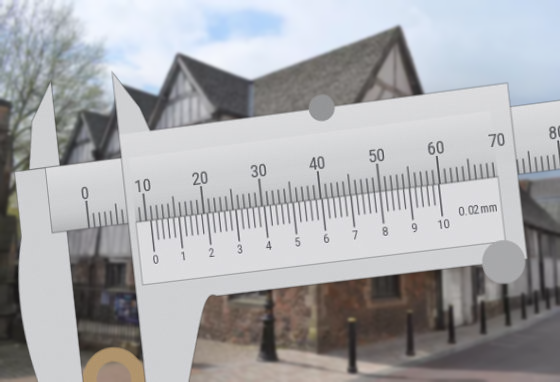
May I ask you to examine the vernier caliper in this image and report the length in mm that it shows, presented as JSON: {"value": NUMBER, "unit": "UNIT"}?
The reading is {"value": 10.8, "unit": "mm"}
